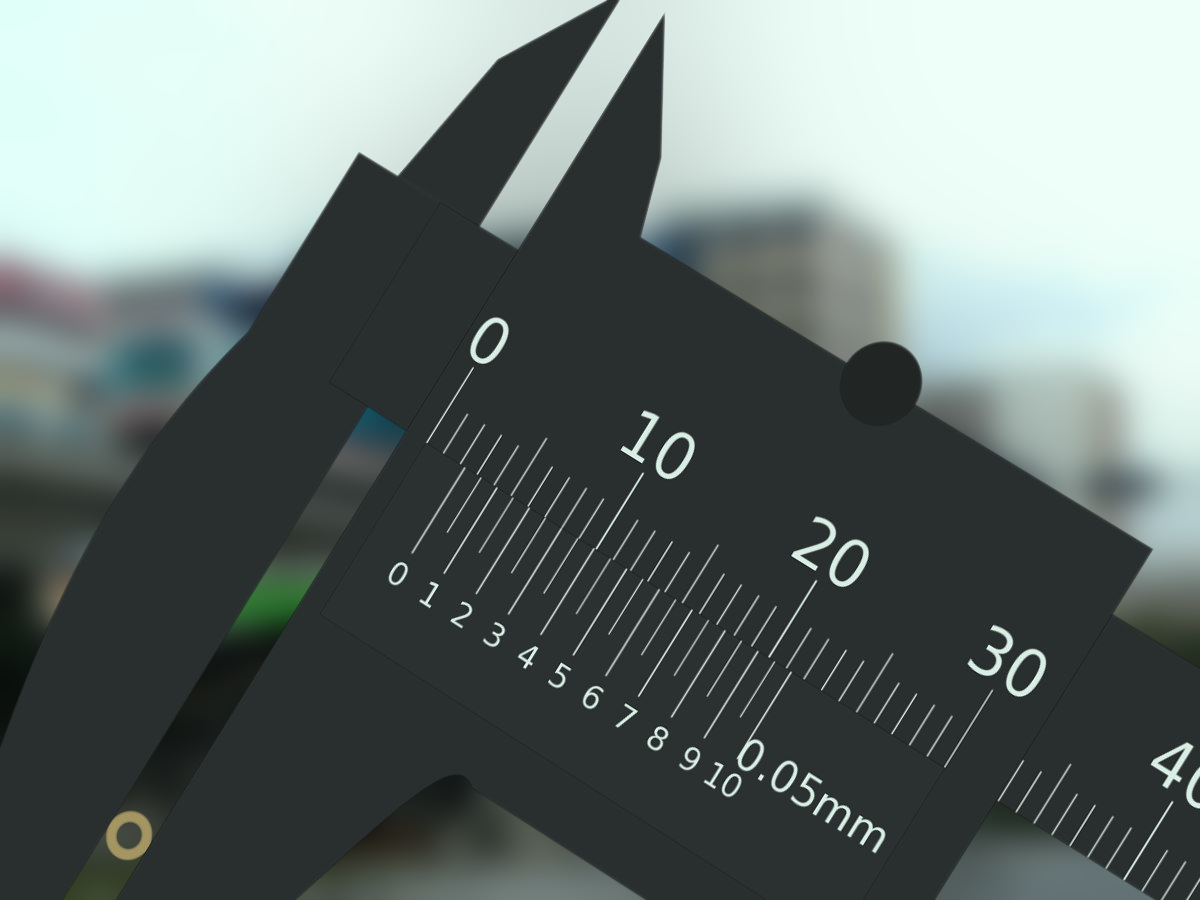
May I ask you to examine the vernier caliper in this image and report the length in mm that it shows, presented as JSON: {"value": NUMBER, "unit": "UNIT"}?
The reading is {"value": 2.3, "unit": "mm"}
